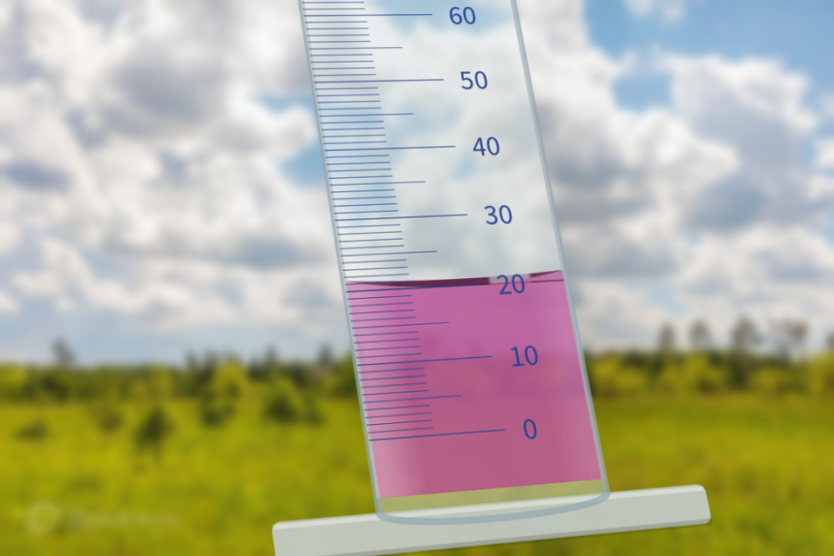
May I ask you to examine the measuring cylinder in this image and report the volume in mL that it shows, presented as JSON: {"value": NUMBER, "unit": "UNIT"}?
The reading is {"value": 20, "unit": "mL"}
